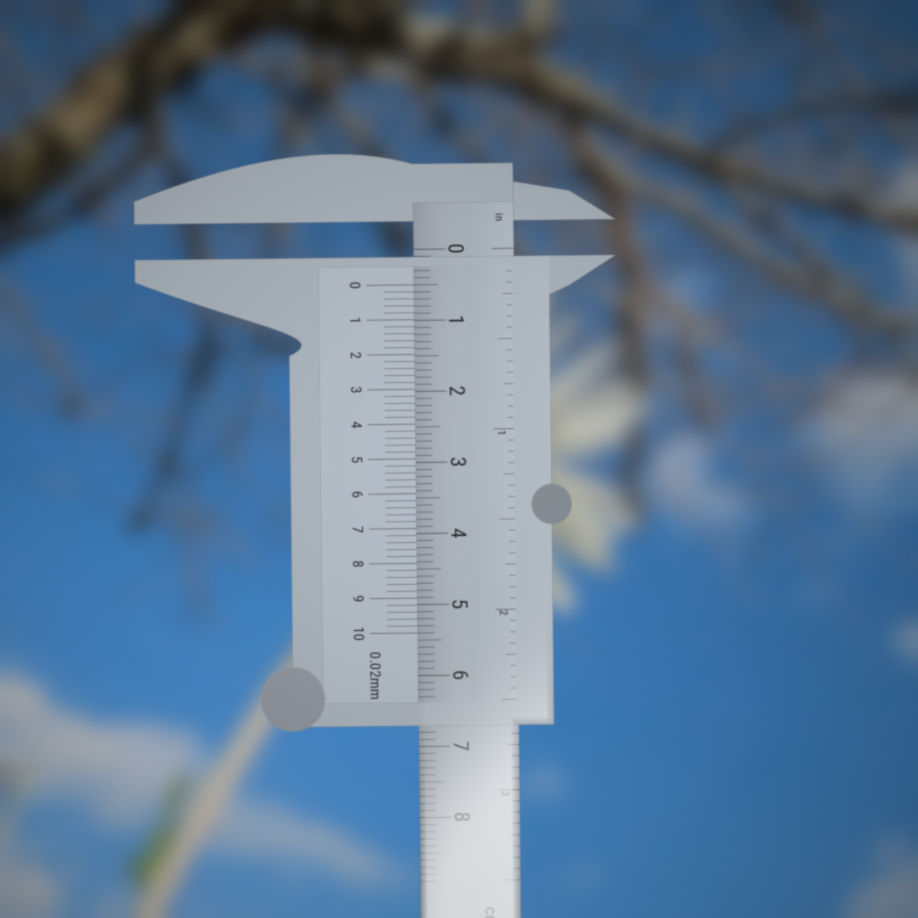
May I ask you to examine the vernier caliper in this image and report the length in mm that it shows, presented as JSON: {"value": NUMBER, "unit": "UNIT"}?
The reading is {"value": 5.0, "unit": "mm"}
